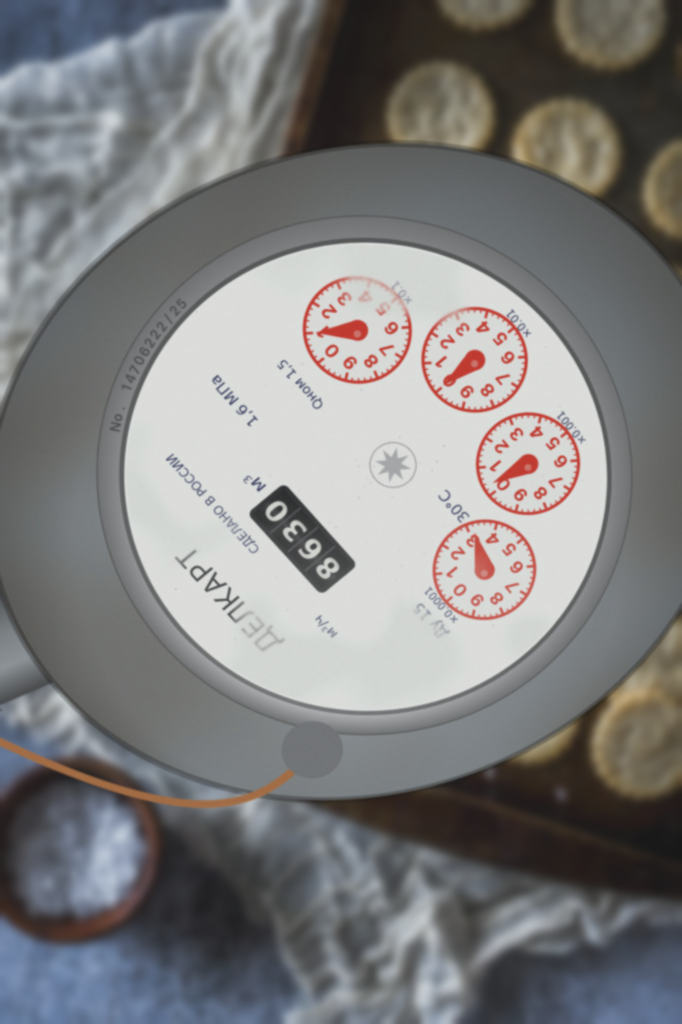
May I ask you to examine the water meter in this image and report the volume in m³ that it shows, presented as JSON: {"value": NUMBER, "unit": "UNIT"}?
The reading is {"value": 8630.1003, "unit": "m³"}
